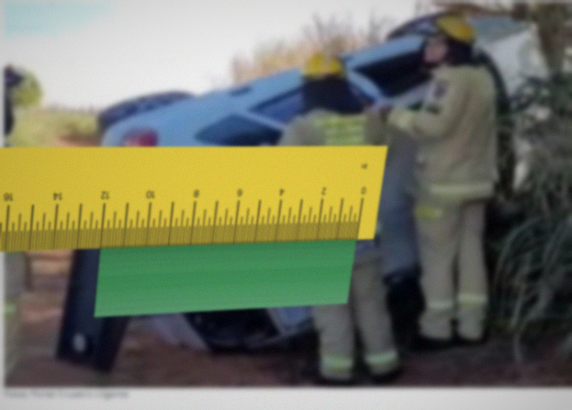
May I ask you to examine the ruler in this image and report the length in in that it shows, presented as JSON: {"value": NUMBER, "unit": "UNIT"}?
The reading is {"value": 12, "unit": "in"}
